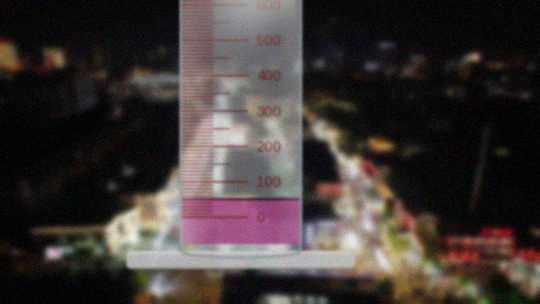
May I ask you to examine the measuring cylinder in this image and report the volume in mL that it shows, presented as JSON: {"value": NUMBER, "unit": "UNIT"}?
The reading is {"value": 50, "unit": "mL"}
